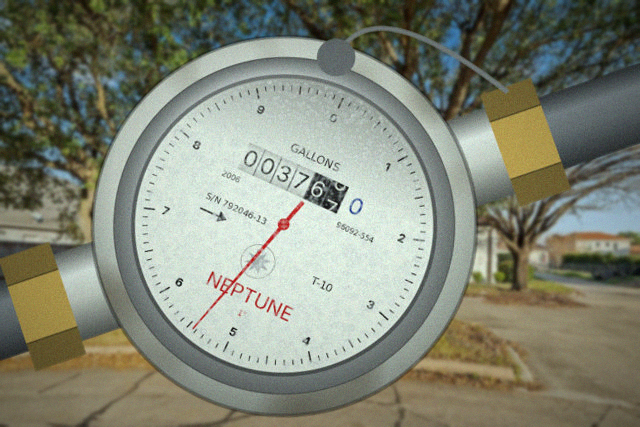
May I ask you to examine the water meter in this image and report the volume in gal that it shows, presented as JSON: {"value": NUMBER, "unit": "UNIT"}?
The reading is {"value": 37665.4, "unit": "gal"}
